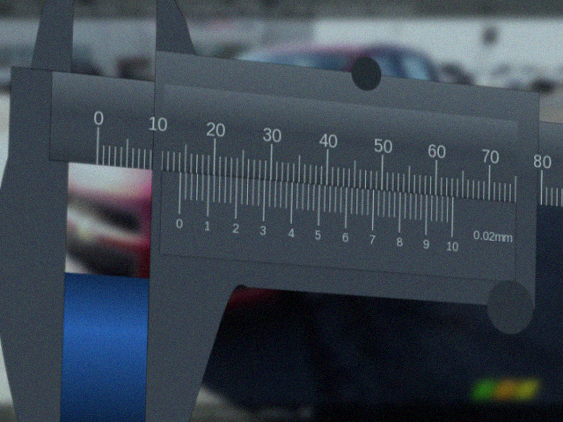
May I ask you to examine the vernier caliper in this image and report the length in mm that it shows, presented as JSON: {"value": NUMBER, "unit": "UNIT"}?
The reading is {"value": 14.2, "unit": "mm"}
